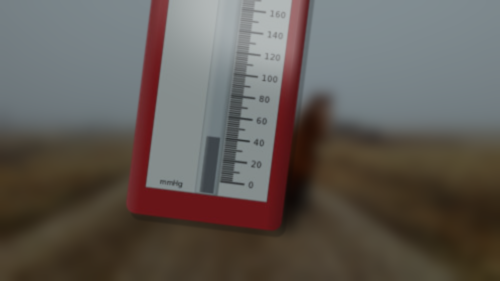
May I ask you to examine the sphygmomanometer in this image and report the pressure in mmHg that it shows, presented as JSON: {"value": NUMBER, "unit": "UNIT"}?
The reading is {"value": 40, "unit": "mmHg"}
